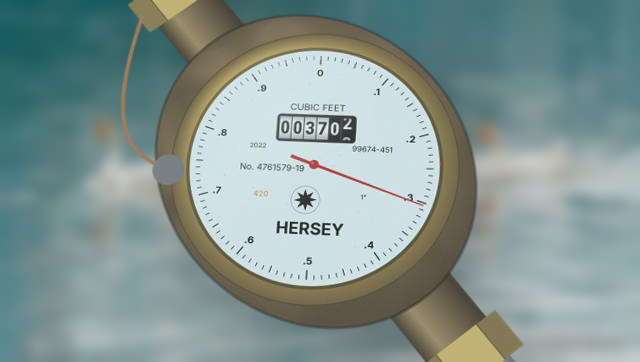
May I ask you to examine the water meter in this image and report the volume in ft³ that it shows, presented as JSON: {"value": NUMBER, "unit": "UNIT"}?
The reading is {"value": 3702.30, "unit": "ft³"}
